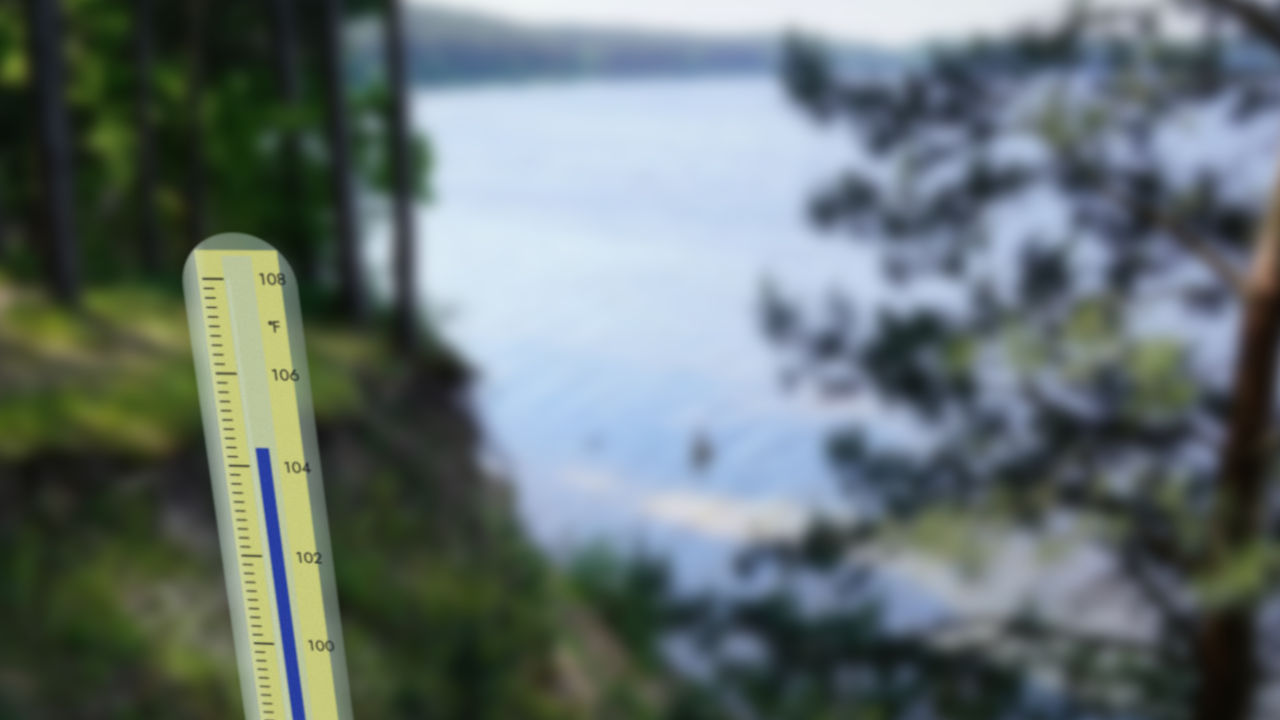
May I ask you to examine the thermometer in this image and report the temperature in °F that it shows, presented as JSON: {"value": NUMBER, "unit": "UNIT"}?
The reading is {"value": 104.4, "unit": "°F"}
